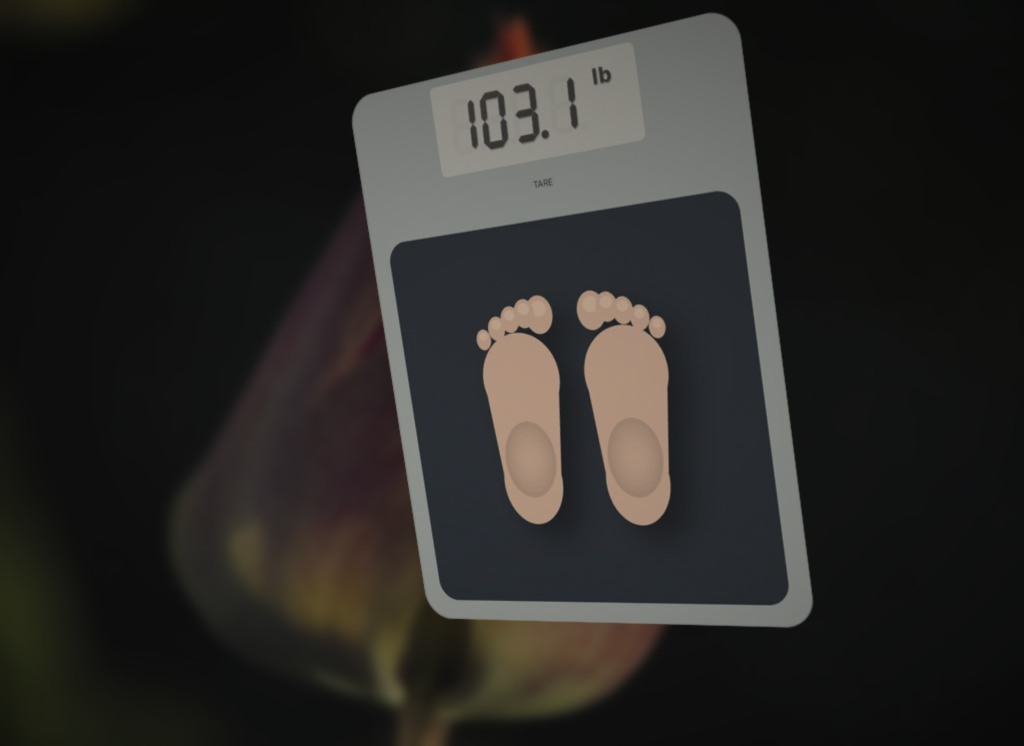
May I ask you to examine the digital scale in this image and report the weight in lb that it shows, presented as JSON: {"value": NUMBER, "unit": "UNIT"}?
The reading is {"value": 103.1, "unit": "lb"}
